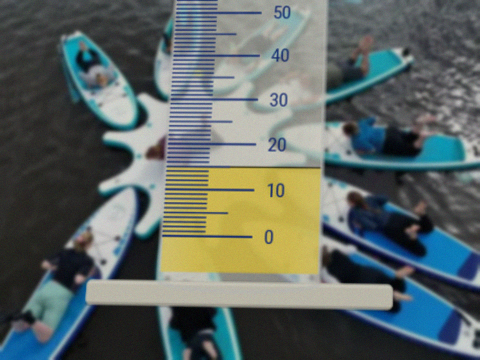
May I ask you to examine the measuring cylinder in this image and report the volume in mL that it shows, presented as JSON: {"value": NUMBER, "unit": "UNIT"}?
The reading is {"value": 15, "unit": "mL"}
